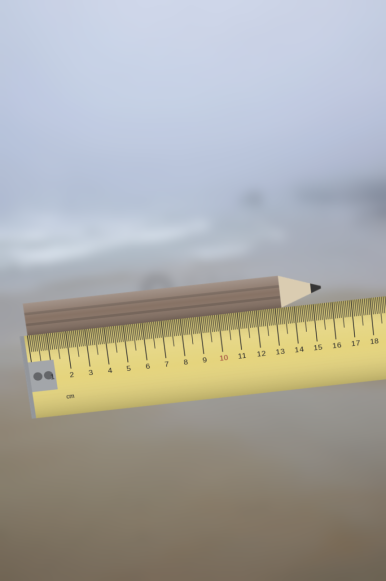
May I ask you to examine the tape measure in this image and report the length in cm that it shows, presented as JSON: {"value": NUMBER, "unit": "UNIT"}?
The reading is {"value": 15.5, "unit": "cm"}
